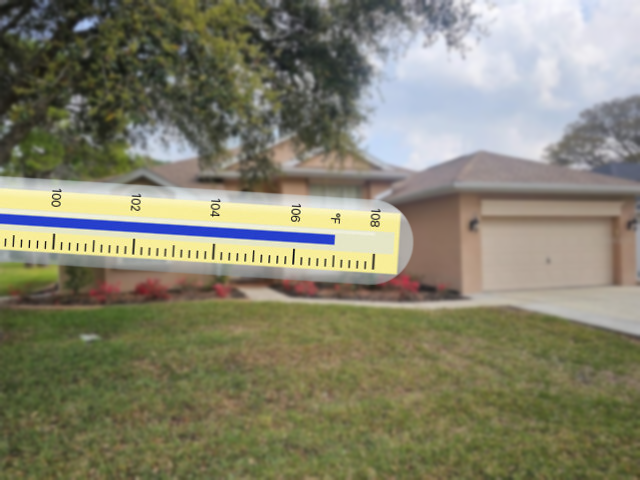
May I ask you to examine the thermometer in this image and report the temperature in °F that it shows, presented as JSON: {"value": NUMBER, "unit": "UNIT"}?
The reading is {"value": 107, "unit": "°F"}
